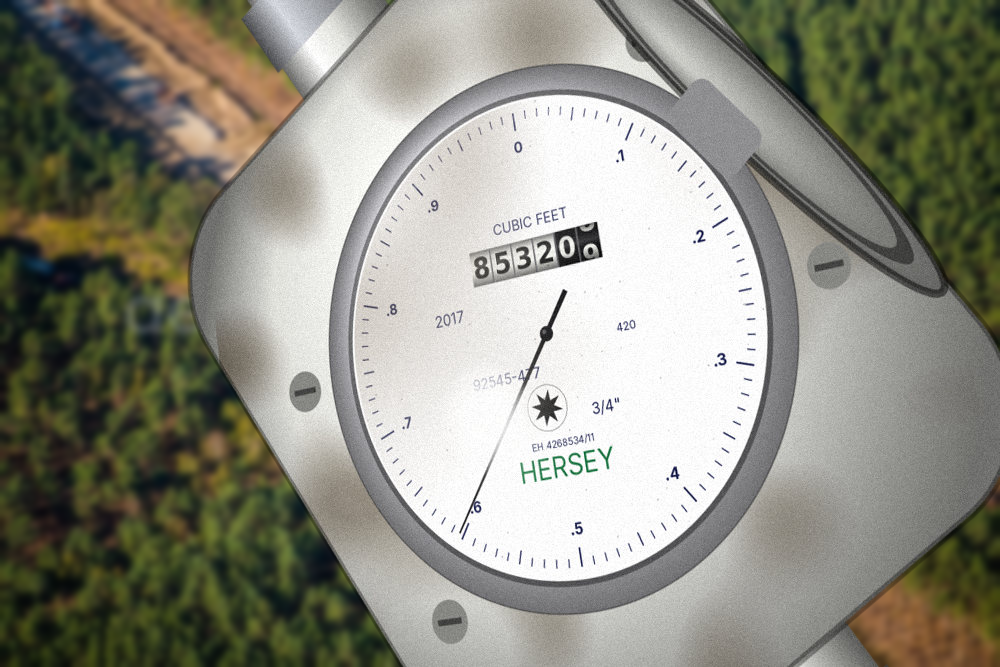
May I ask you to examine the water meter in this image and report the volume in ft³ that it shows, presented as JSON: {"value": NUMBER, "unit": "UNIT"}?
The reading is {"value": 853208.60, "unit": "ft³"}
